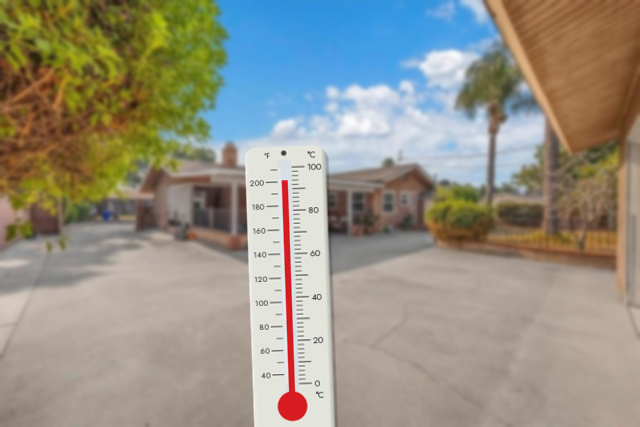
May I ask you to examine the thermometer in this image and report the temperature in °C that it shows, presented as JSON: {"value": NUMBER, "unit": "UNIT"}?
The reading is {"value": 94, "unit": "°C"}
